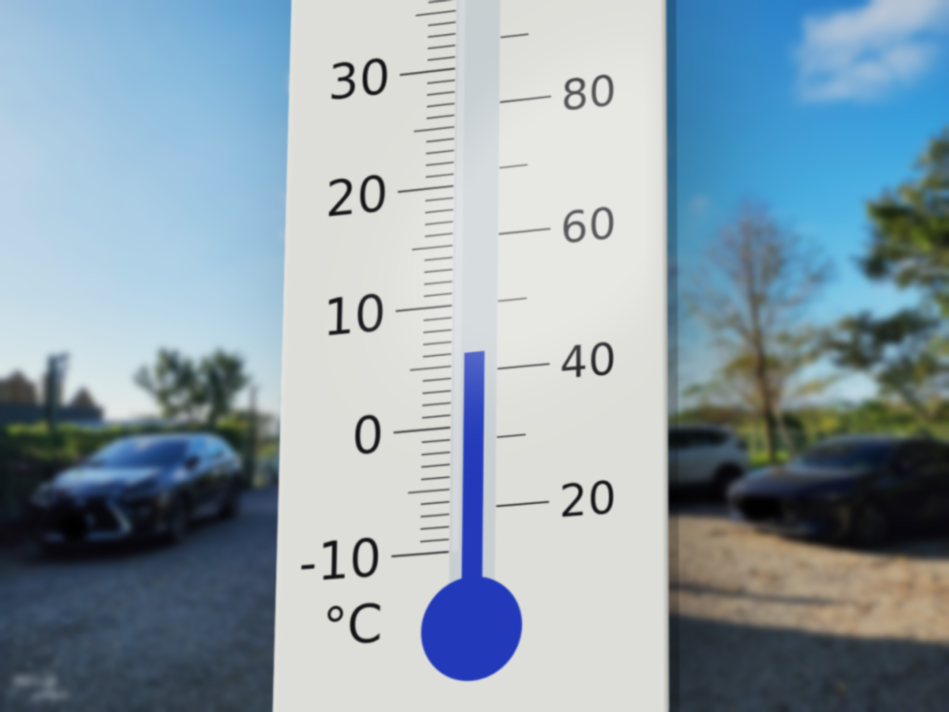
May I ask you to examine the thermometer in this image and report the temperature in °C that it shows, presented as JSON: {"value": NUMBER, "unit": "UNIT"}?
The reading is {"value": 6, "unit": "°C"}
